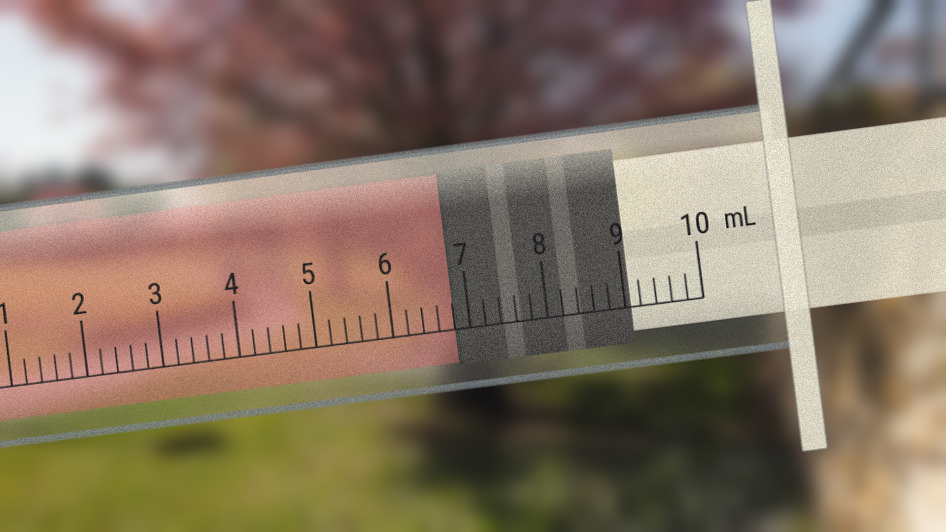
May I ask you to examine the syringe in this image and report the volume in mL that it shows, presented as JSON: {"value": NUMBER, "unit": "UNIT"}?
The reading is {"value": 6.8, "unit": "mL"}
